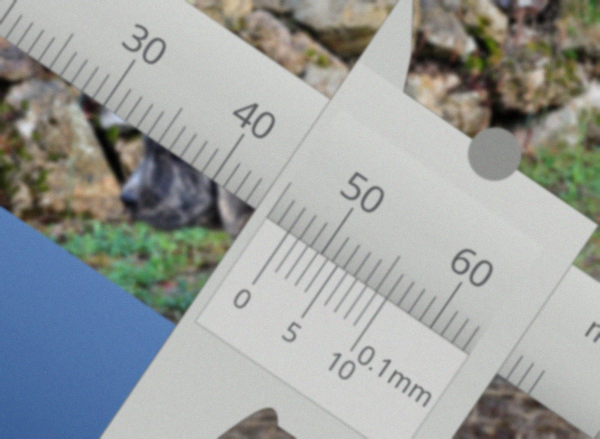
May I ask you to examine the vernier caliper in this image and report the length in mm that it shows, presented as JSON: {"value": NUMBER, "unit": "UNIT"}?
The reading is {"value": 47.0, "unit": "mm"}
